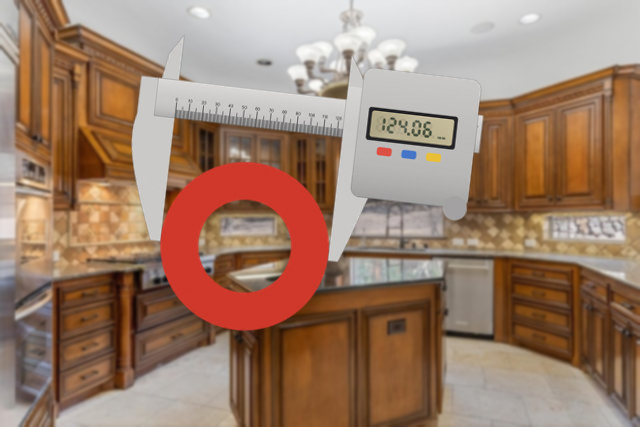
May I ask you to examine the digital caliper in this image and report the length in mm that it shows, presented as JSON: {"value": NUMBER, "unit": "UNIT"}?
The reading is {"value": 124.06, "unit": "mm"}
